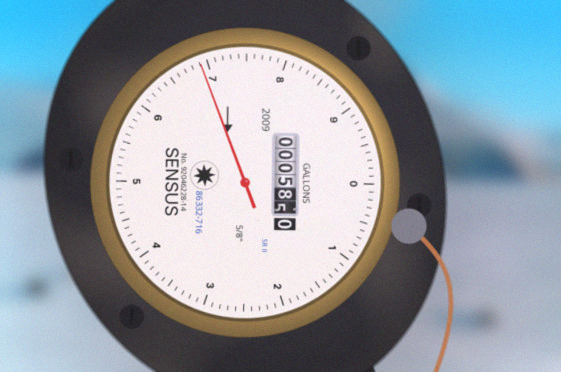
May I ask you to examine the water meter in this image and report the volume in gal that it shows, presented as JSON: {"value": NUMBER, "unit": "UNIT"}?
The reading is {"value": 5846.9, "unit": "gal"}
